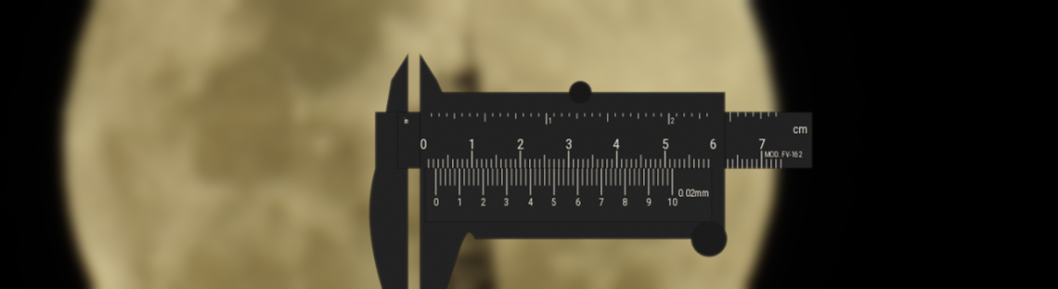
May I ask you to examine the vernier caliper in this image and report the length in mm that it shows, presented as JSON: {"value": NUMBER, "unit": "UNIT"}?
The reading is {"value": 2.5, "unit": "mm"}
